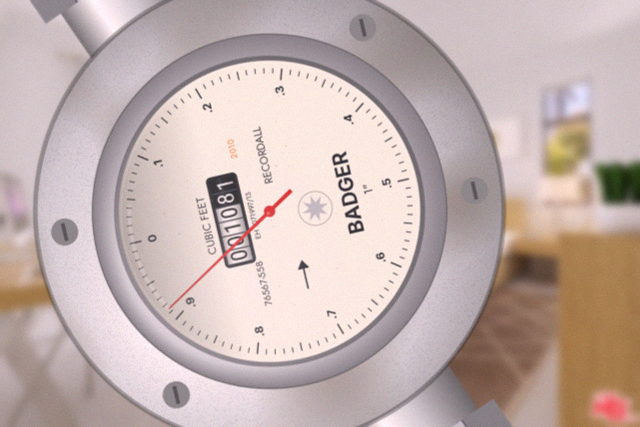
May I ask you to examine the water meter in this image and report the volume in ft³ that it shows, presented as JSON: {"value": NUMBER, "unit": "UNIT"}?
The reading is {"value": 1080.91, "unit": "ft³"}
